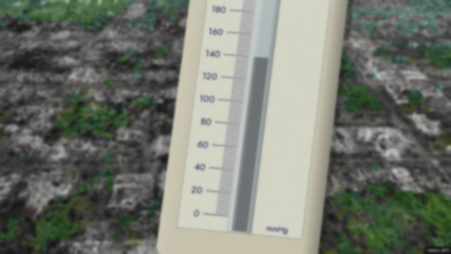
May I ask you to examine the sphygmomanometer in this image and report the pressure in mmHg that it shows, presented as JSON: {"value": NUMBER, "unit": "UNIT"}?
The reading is {"value": 140, "unit": "mmHg"}
